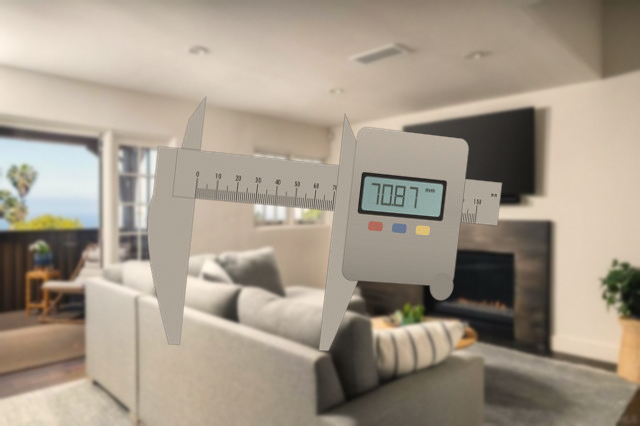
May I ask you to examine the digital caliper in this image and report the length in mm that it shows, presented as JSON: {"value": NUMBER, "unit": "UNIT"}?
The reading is {"value": 70.87, "unit": "mm"}
